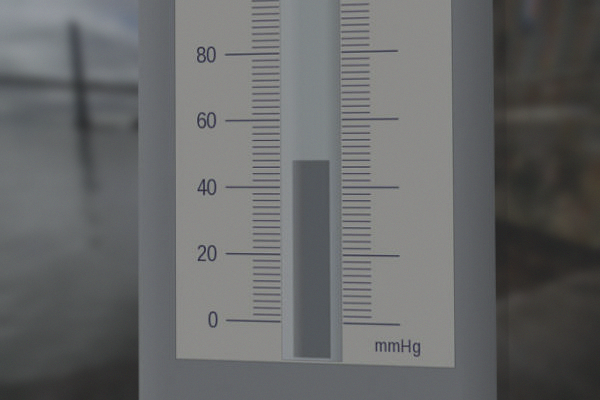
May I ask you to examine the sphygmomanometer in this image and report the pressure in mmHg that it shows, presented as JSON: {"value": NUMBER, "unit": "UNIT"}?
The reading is {"value": 48, "unit": "mmHg"}
